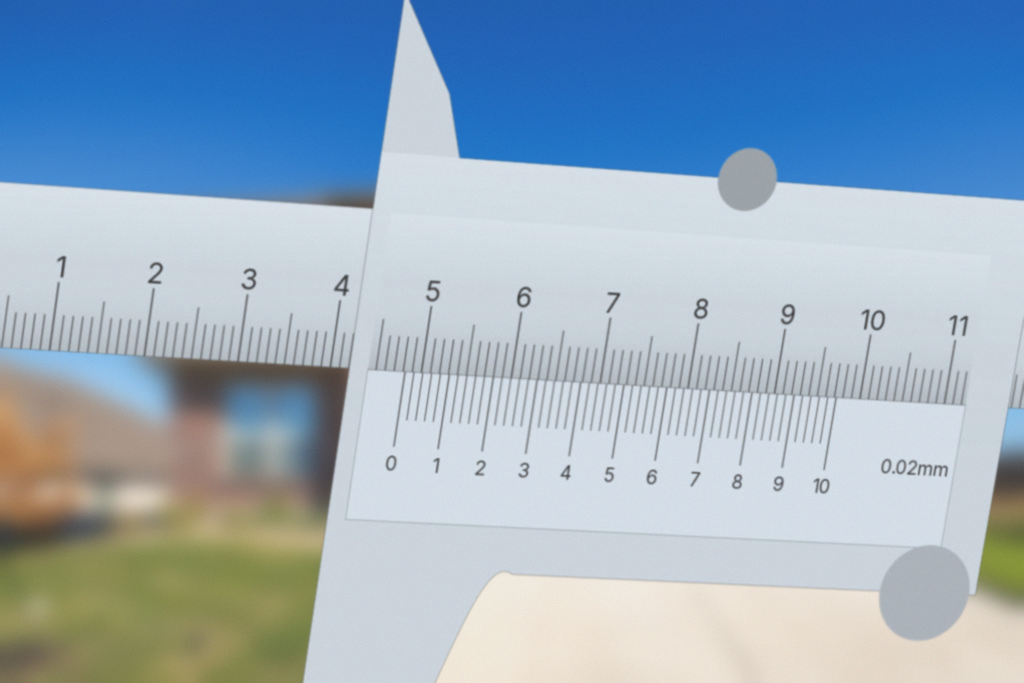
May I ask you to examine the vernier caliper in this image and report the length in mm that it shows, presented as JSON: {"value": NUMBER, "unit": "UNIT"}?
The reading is {"value": 48.2, "unit": "mm"}
